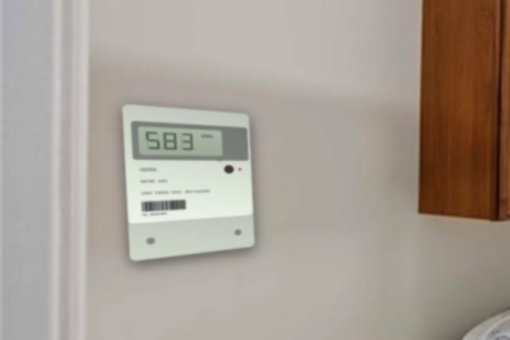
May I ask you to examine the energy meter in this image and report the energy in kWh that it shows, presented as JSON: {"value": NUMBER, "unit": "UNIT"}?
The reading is {"value": 583, "unit": "kWh"}
